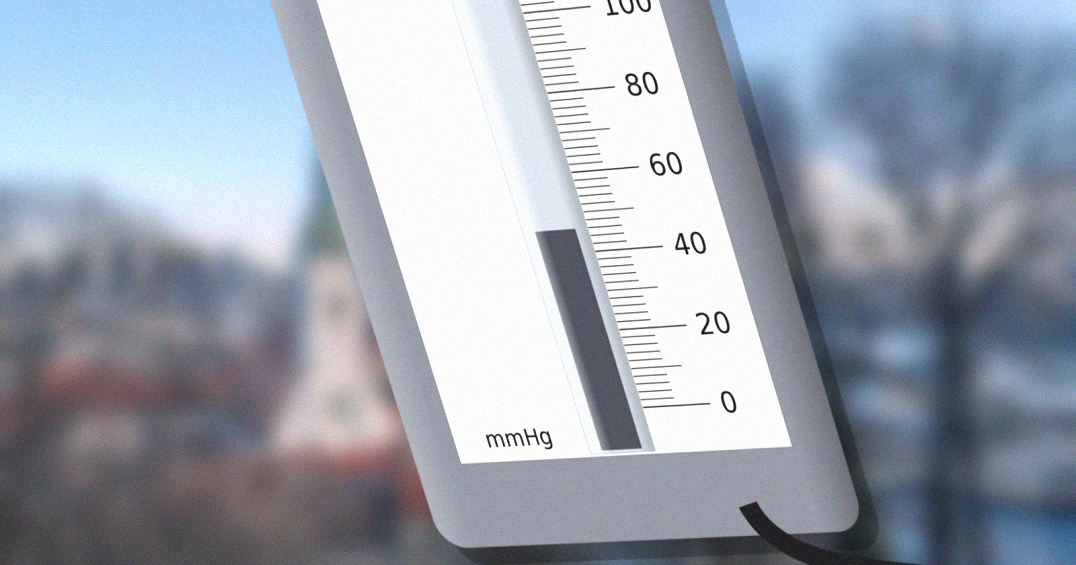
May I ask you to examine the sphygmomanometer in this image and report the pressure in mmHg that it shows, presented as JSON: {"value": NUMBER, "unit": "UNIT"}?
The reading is {"value": 46, "unit": "mmHg"}
